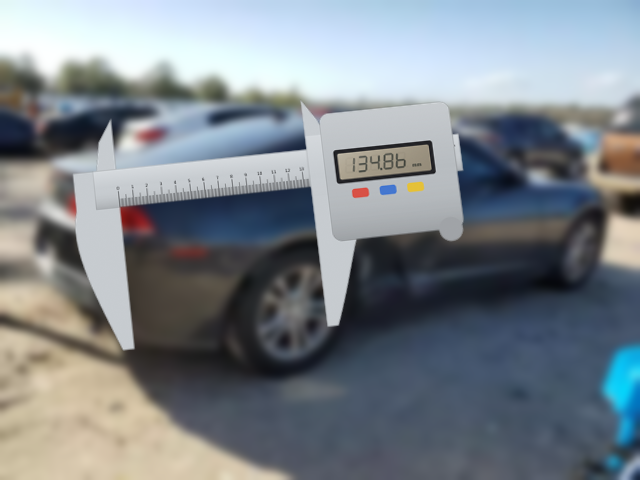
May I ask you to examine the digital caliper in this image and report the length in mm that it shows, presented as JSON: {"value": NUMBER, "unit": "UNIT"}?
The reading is {"value": 134.86, "unit": "mm"}
